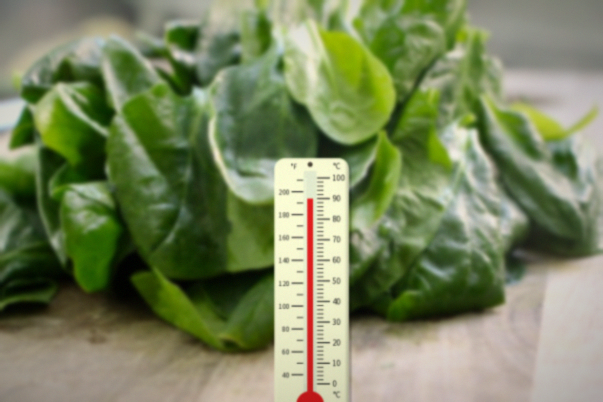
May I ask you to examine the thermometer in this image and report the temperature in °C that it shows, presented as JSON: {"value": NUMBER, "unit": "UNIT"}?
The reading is {"value": 90, "unit": "°C"}
